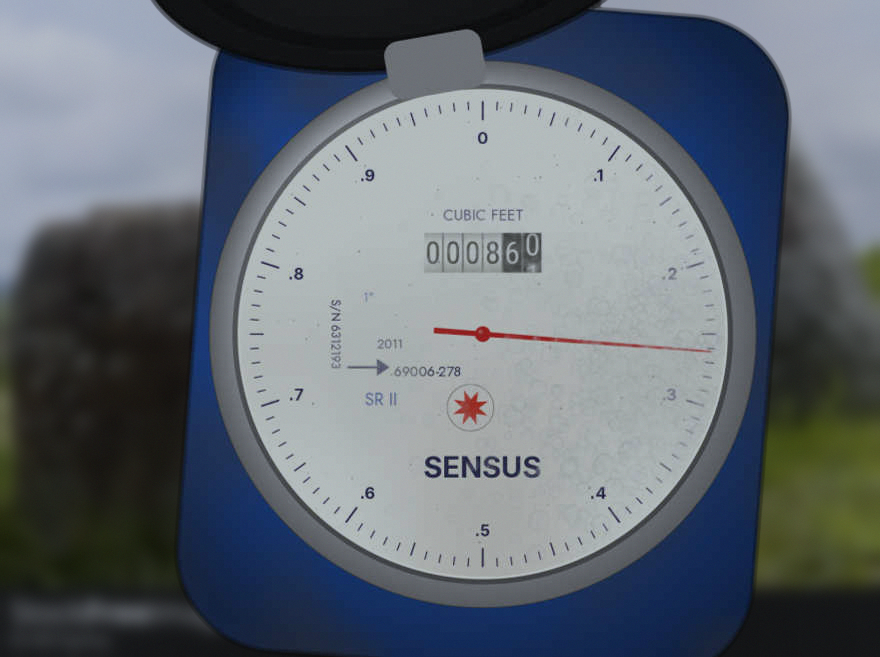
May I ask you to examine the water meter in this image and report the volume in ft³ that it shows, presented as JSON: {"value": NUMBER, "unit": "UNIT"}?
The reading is {"value": 860.26, "unit": "ft³"}
